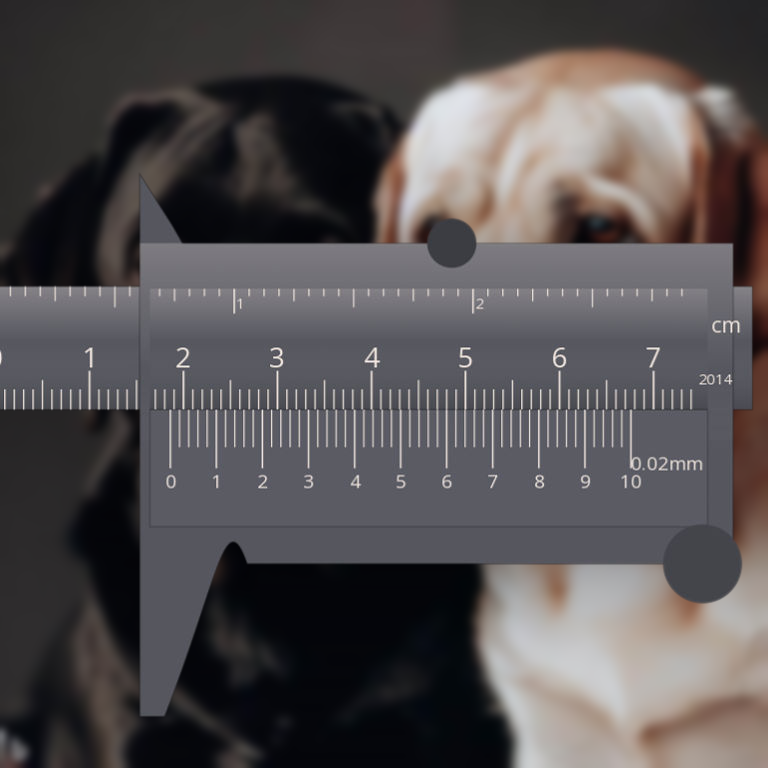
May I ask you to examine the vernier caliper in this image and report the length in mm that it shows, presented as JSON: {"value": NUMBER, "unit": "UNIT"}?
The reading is {"value": 18.6, "unit": "mm"}
